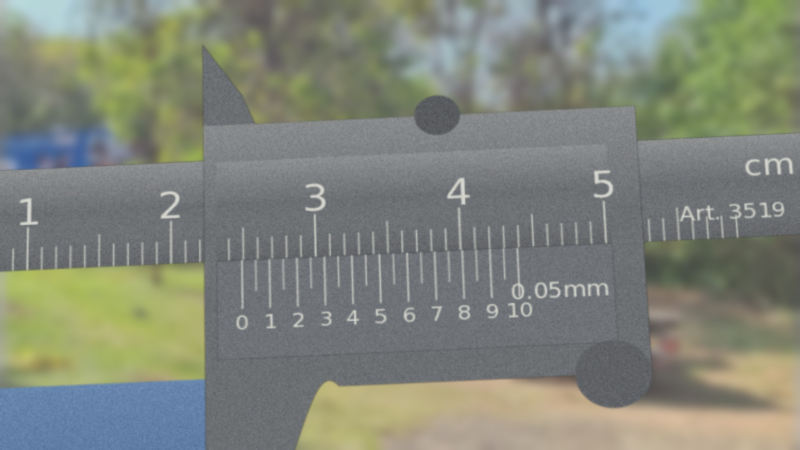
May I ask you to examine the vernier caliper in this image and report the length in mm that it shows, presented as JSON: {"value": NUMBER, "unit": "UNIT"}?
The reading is {"value": 24.9, "unit": "mm"}
